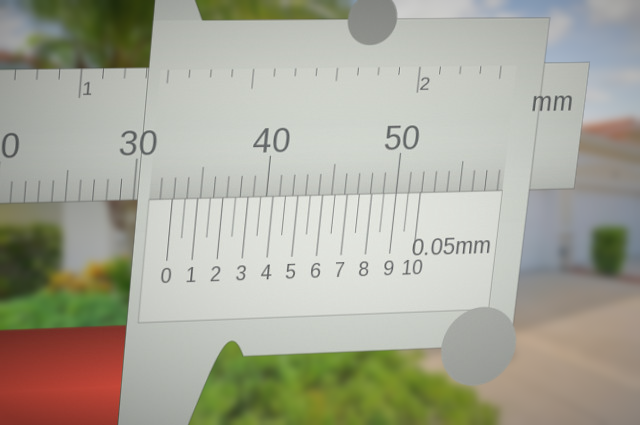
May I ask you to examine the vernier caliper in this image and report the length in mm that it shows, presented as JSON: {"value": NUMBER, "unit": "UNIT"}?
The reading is {"value": 32.9, "unit": "mm"}
